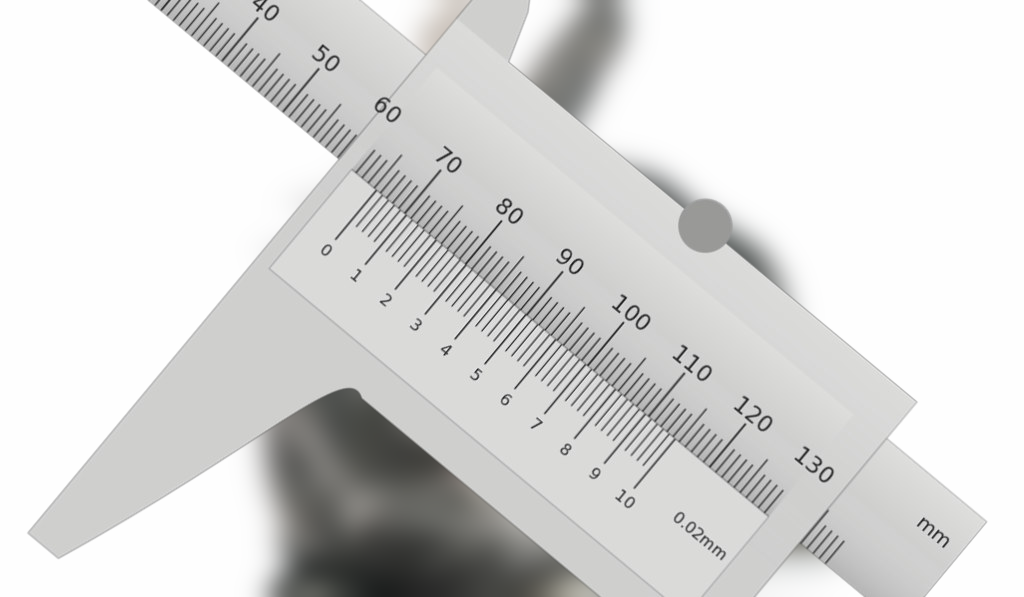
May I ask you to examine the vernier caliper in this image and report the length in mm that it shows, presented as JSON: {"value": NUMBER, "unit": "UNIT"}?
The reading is {"value": 65.4, "unit": "mm"}
